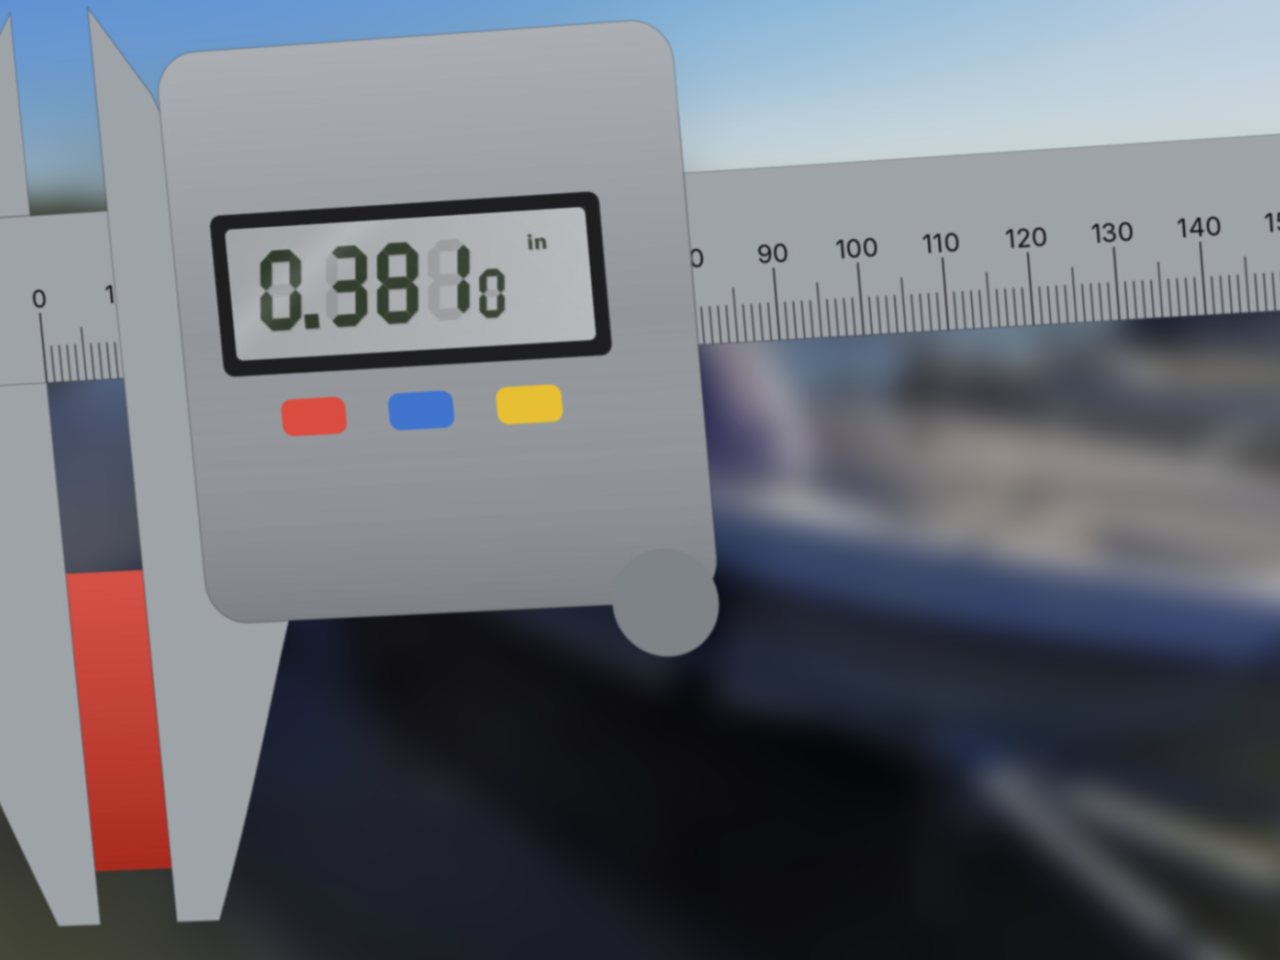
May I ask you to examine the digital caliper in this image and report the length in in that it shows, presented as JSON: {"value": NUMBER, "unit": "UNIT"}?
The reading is {"value": 0.3810, "unit": "in"}
